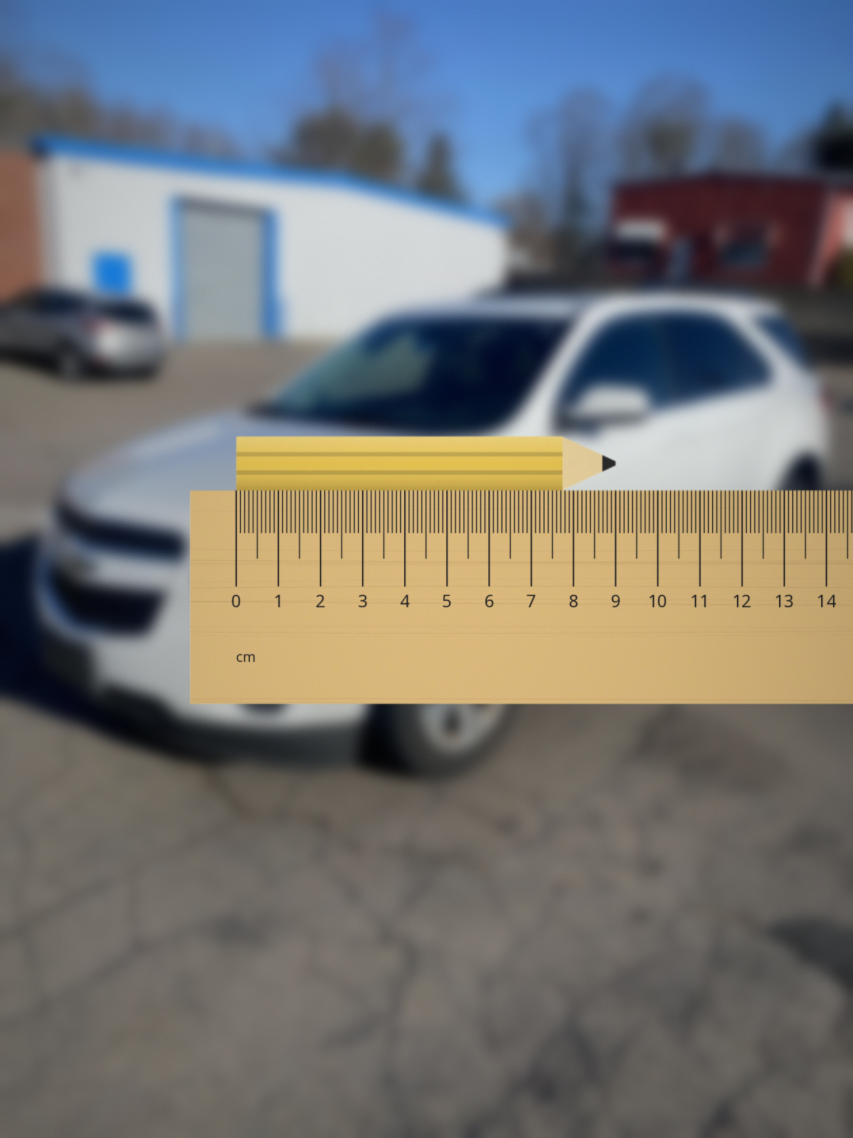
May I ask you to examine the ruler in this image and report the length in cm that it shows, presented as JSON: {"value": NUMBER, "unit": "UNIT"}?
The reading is {"value": 9, "unit": "cm"}
